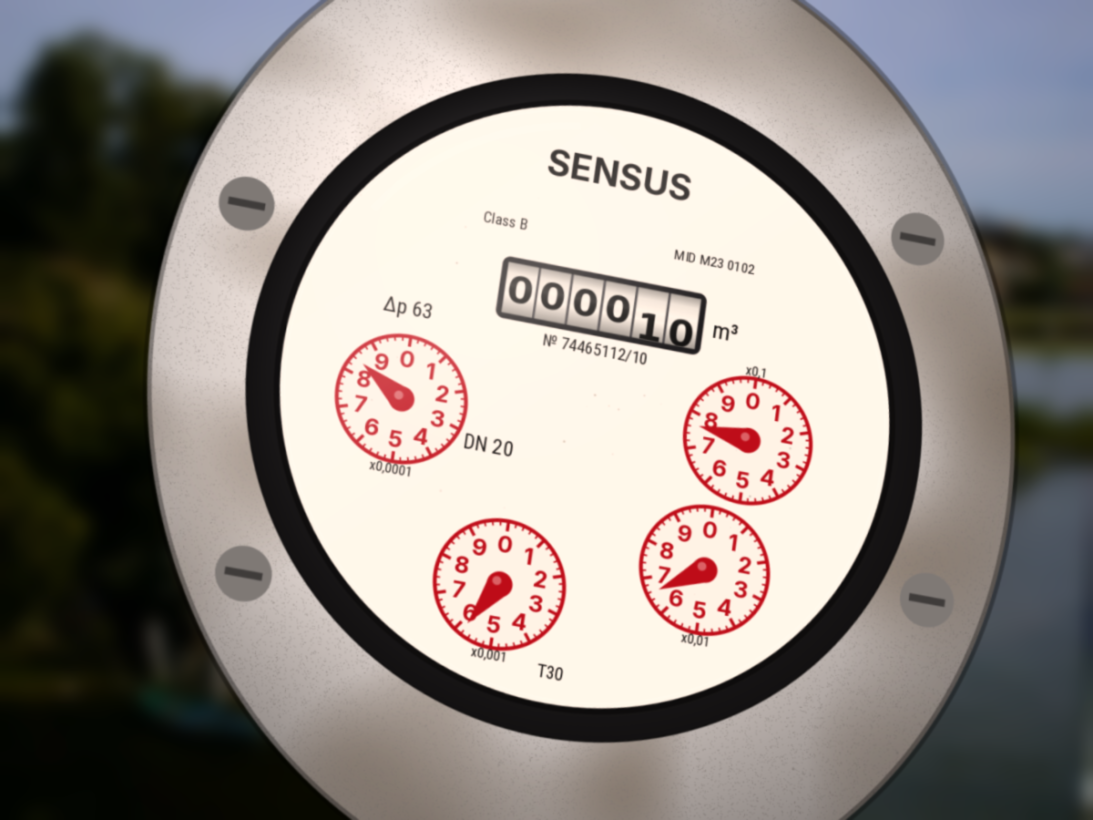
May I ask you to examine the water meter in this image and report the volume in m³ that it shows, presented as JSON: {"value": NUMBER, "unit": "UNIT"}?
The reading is {"value": 9.7658, "unit": "m³"}
